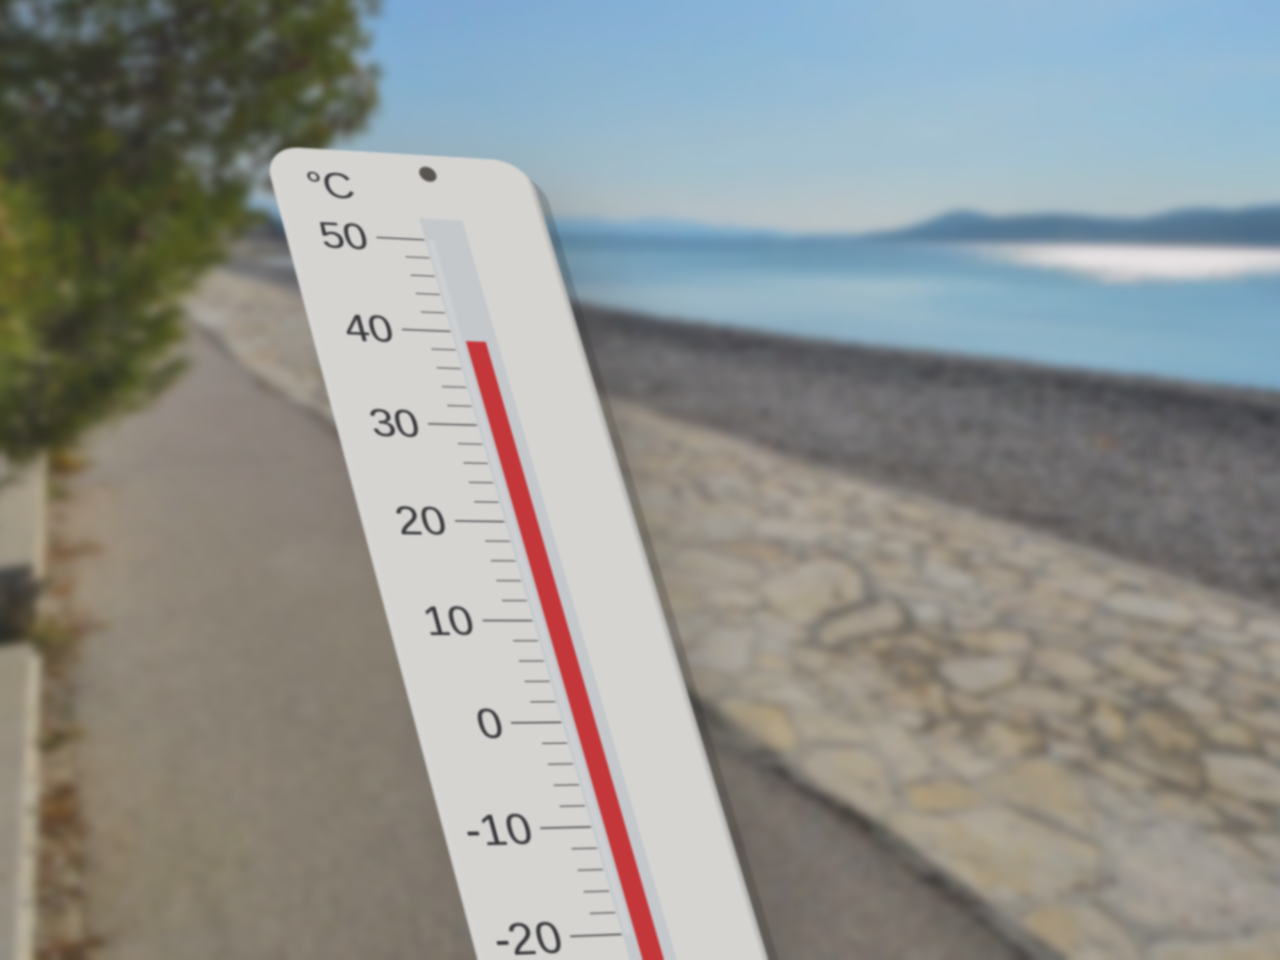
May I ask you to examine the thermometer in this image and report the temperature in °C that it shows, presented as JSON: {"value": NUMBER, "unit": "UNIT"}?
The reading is {"value": 39, "unit": "°C"}
